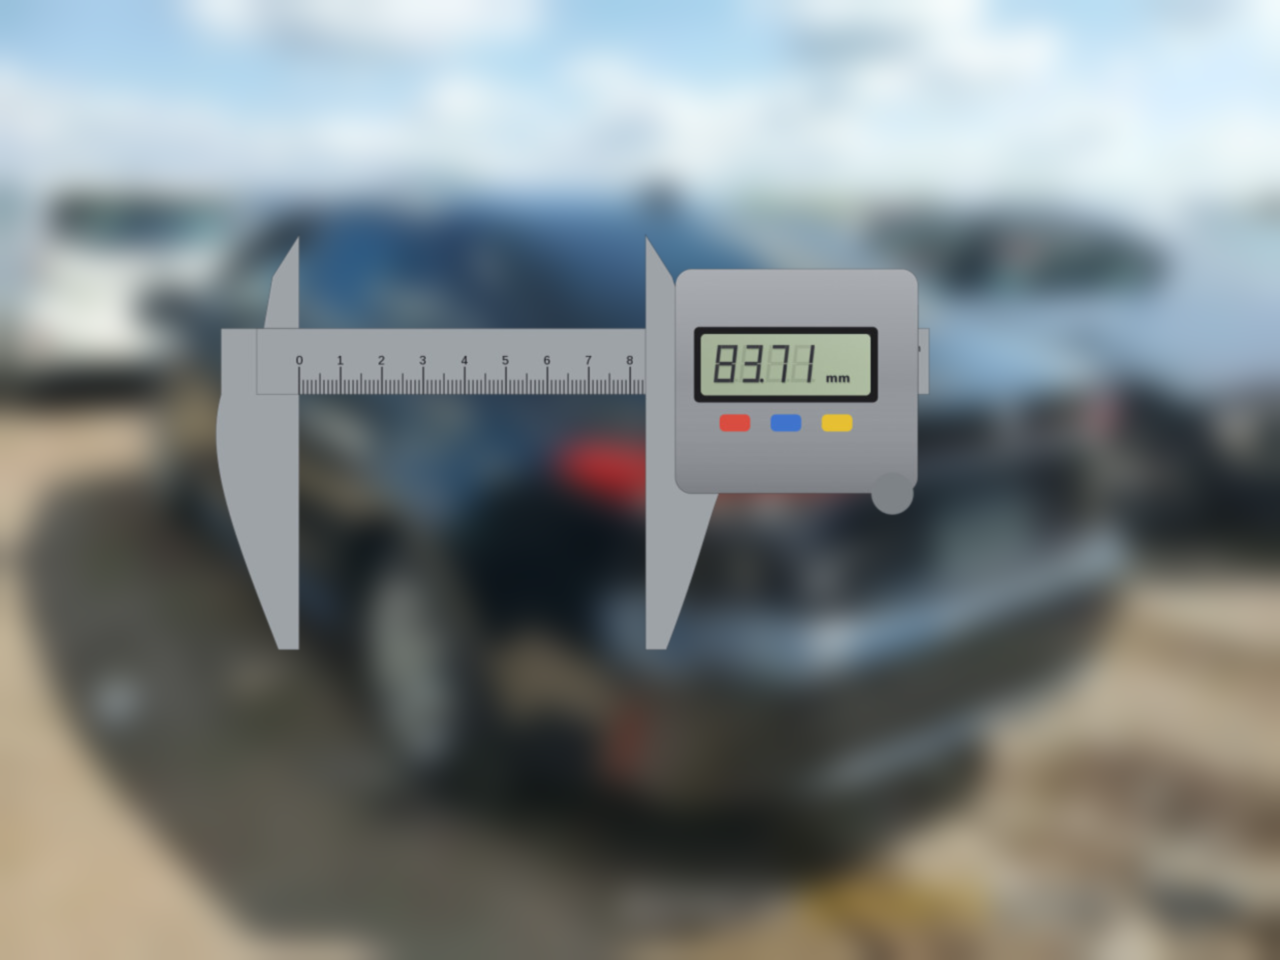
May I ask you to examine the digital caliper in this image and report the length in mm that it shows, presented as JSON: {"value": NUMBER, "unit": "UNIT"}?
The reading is {"value": 83.71, "unit": "mm"}
